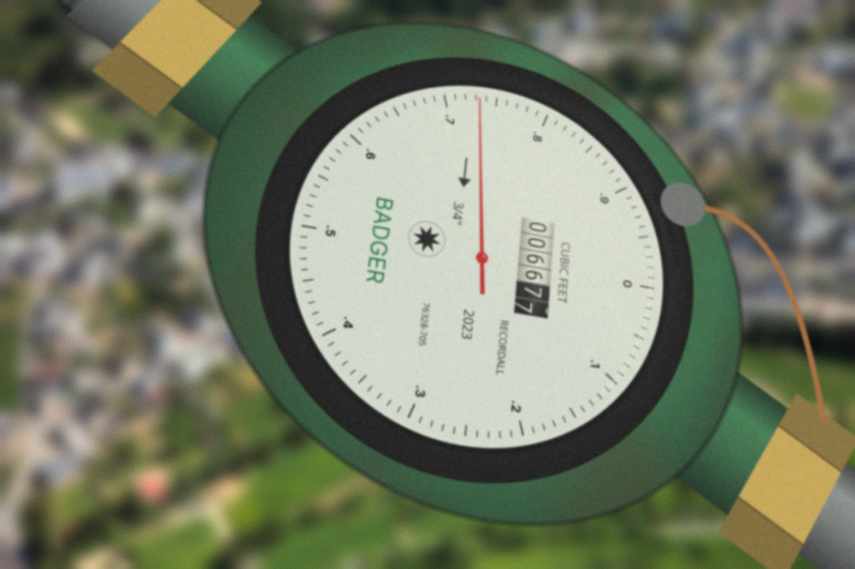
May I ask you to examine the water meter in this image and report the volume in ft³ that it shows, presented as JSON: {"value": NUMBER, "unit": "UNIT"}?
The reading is {"value": 6676.73, "unit": "ft³"}
